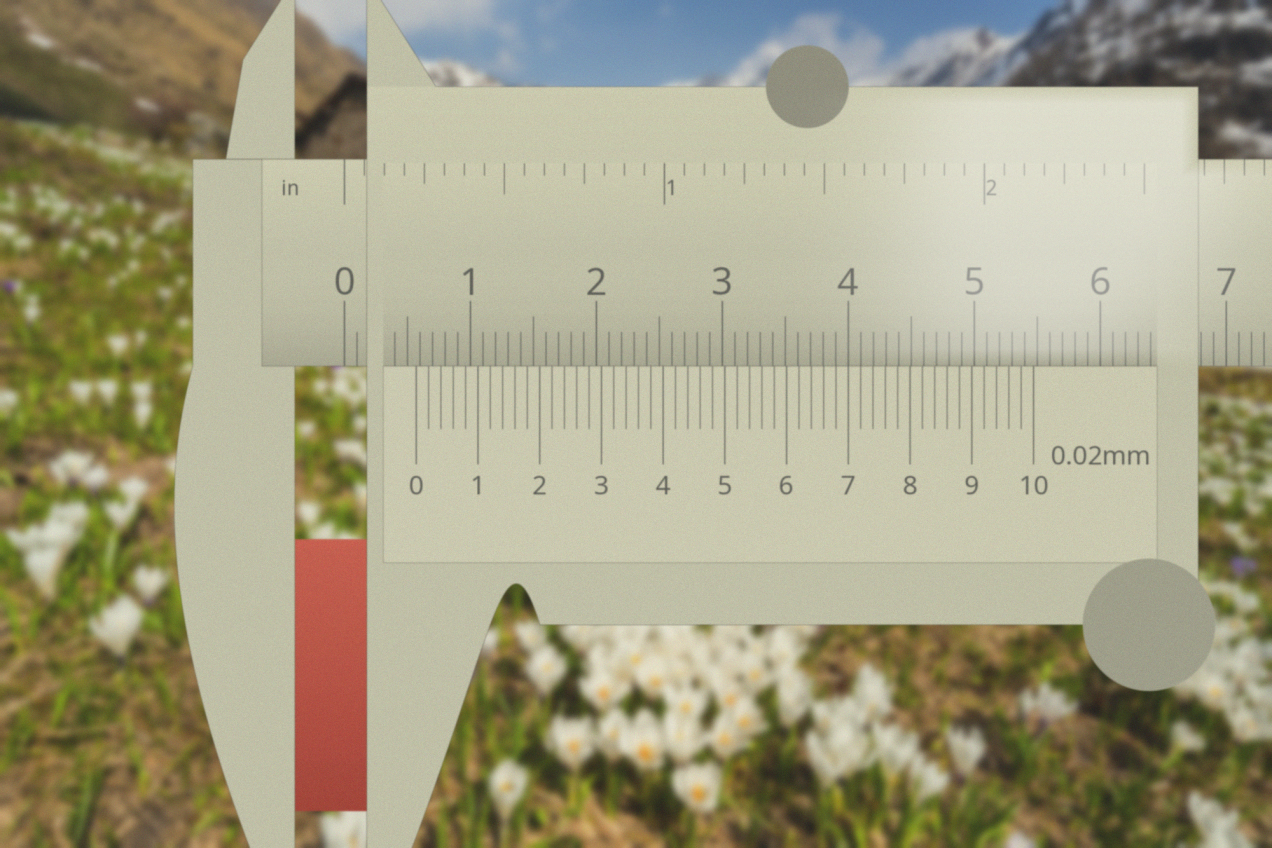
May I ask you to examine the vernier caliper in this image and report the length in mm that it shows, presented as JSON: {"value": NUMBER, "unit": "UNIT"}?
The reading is {"value": 5.7, "unit": "mm"}
